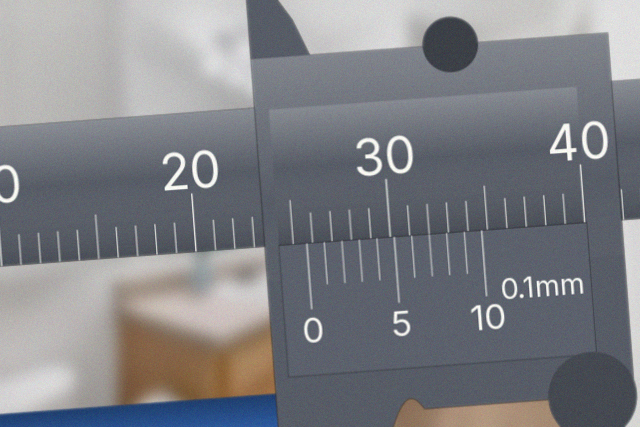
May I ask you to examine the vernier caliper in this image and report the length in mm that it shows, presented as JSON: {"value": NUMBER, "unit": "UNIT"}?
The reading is {"value": 25.7, "unit": "mm"}
